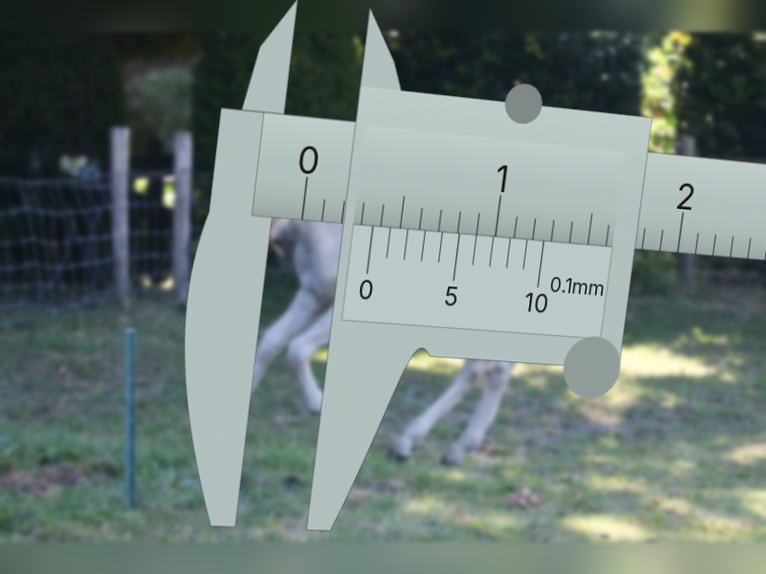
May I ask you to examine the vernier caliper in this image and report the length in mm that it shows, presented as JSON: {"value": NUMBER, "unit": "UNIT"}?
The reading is {"value": 3.6, "unit": "mm"}
